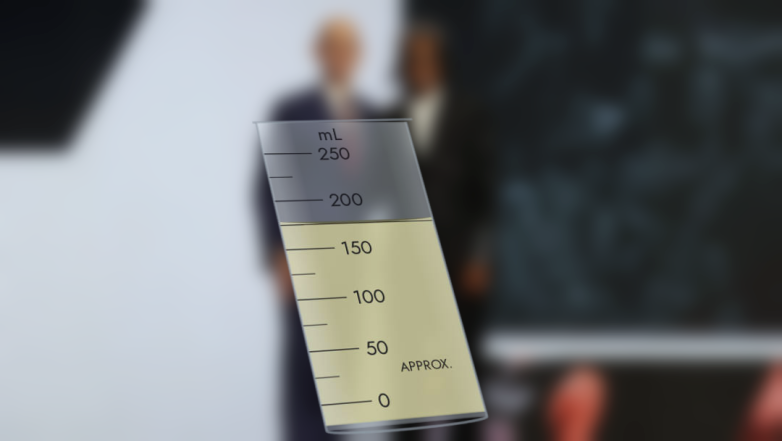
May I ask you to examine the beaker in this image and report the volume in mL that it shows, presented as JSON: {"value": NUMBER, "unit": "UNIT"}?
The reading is {"value": 175, "unit": "mL"}
